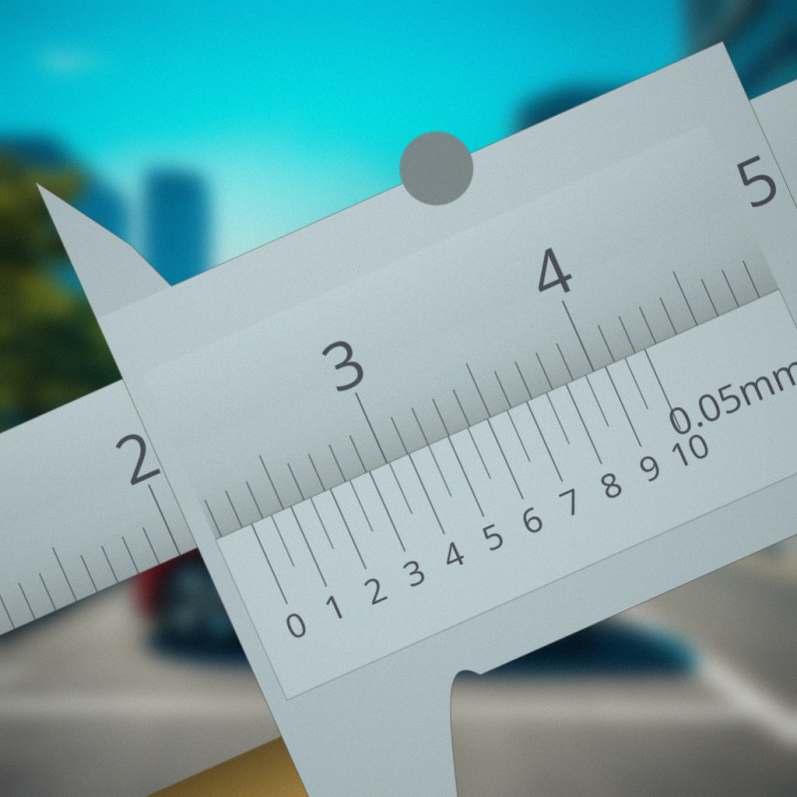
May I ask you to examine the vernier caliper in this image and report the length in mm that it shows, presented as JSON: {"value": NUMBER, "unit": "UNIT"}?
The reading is {"value": 23.45, "unit": "mm"}
